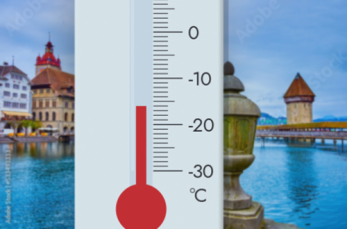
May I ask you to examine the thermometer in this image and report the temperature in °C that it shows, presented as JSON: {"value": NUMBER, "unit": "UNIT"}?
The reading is {"value": -16, "unit": "°C"}
